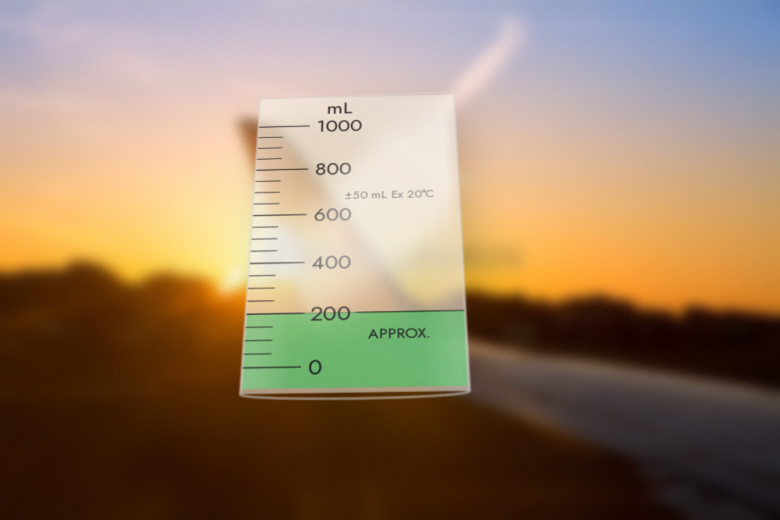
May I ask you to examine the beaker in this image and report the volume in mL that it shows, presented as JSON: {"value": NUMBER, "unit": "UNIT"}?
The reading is {"value": 200, "unit": "mL"}
